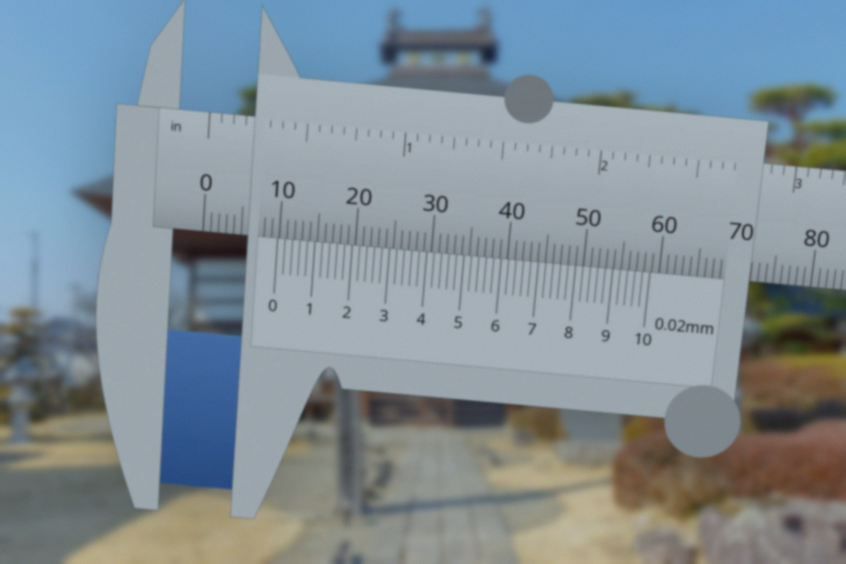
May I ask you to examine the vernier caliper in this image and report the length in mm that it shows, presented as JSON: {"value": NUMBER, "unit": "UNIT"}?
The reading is {"value": 9.8, "unit": "mm"}
